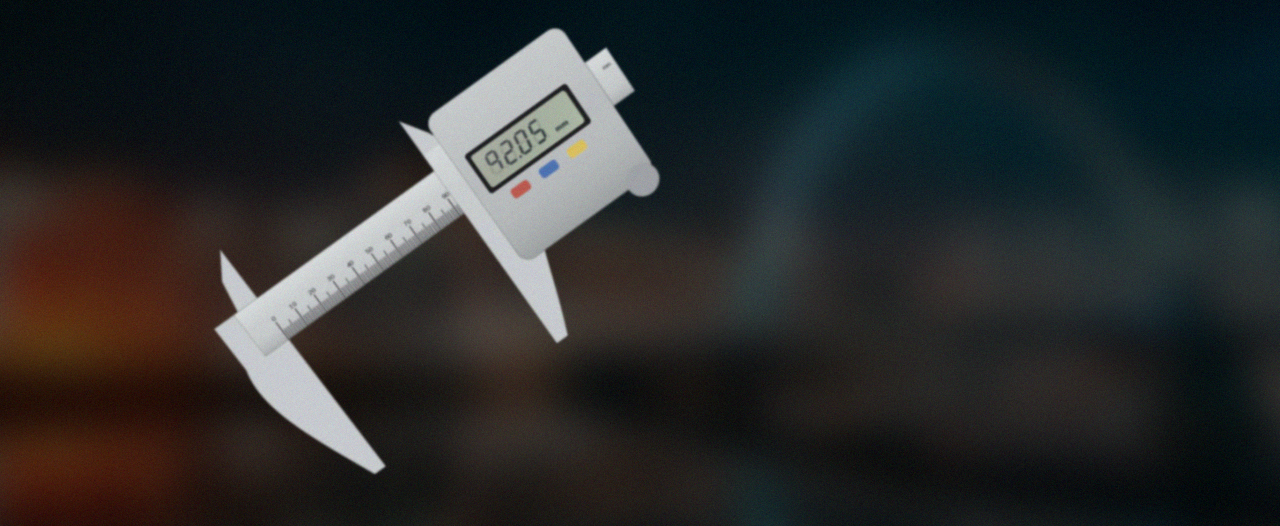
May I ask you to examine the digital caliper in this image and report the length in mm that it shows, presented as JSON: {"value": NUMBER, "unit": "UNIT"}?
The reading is {"value": 92.05, "unit": "mm"}
